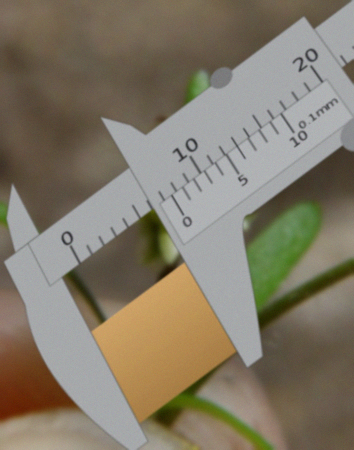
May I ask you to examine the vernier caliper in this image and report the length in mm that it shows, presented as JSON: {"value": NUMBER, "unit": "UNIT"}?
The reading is {"value": 7.6, "unit": "mm"}
